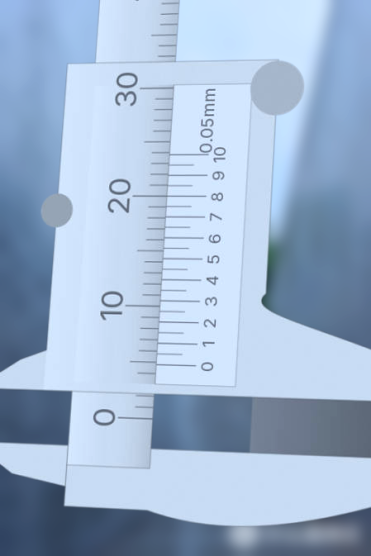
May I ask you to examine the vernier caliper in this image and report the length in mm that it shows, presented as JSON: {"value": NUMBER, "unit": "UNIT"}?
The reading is {"value": 4.8, "unit": "mm"}
